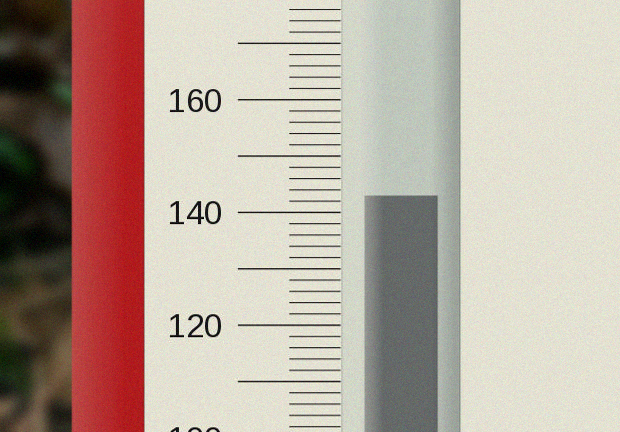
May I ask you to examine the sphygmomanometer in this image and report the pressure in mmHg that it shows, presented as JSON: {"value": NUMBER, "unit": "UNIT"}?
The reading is {"value": 143, "unit": "mmHg"}
